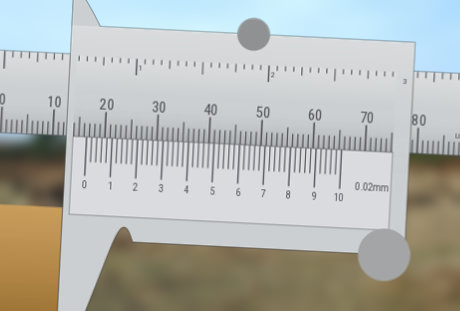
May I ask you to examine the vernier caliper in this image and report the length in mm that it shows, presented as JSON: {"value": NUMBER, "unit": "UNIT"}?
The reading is {"value": 16.5, "unit": "mm"}
